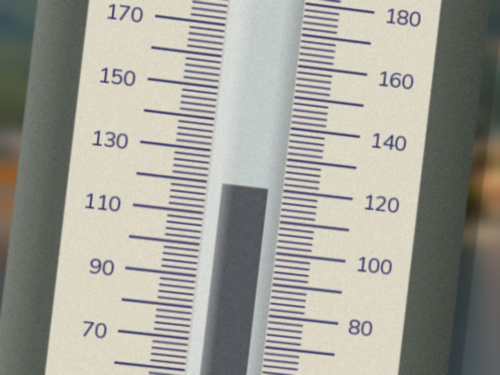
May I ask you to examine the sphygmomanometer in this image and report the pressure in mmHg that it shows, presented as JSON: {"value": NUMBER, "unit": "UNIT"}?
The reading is {"value": 120, "unit": "mmHg"}
